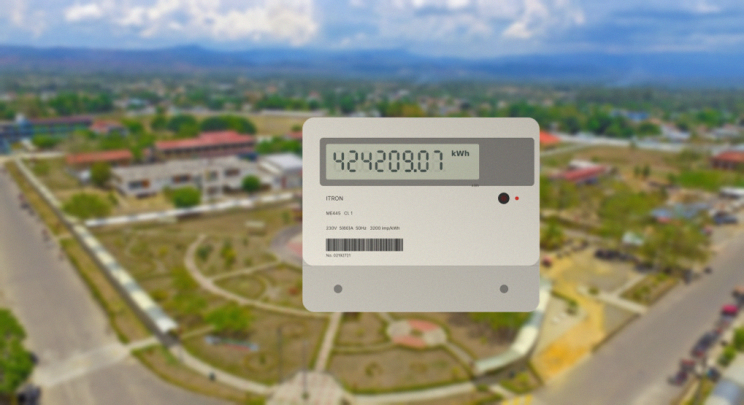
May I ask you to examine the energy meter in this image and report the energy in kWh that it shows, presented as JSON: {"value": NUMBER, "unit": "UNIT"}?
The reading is {"value": 424209.07, "unit": "kWh"}
